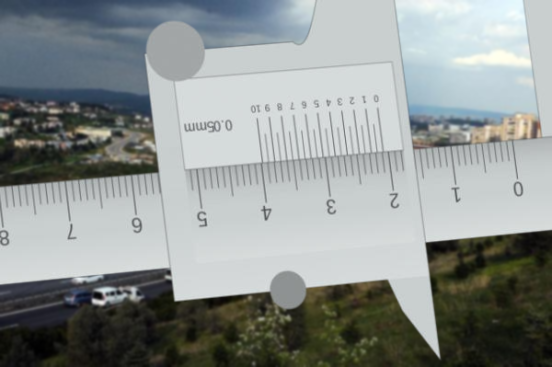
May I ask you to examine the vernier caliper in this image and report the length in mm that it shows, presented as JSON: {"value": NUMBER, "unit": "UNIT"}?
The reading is {"value": 20.8, "unit": "mm"}
